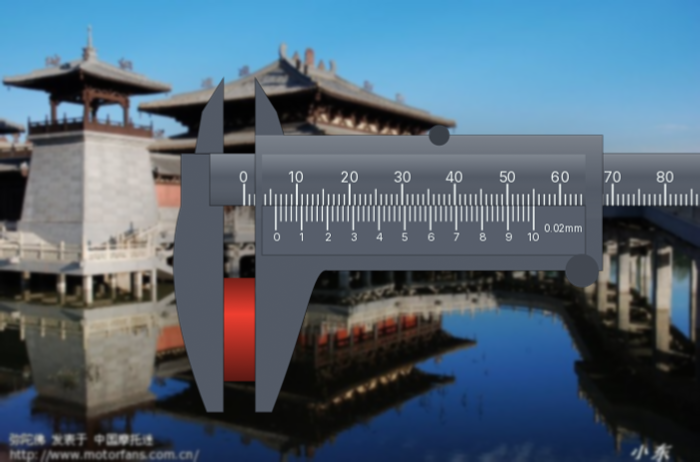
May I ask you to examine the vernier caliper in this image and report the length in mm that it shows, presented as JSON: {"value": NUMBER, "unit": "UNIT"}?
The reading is {"value": 6.0, "unit": "mm"}
